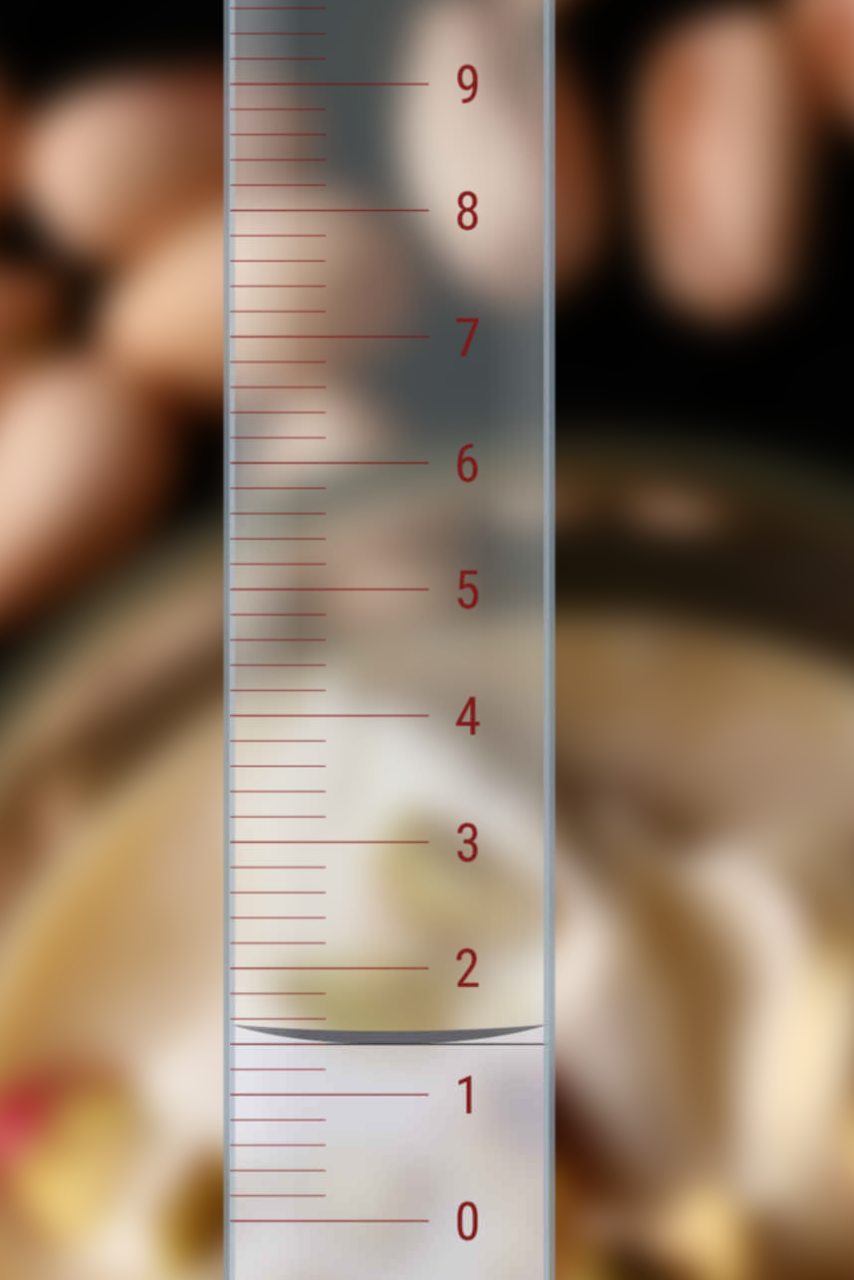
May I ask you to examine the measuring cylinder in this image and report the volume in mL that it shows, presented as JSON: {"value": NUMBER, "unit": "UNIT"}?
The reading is {"value": 1.4, "unit": "mL"}
